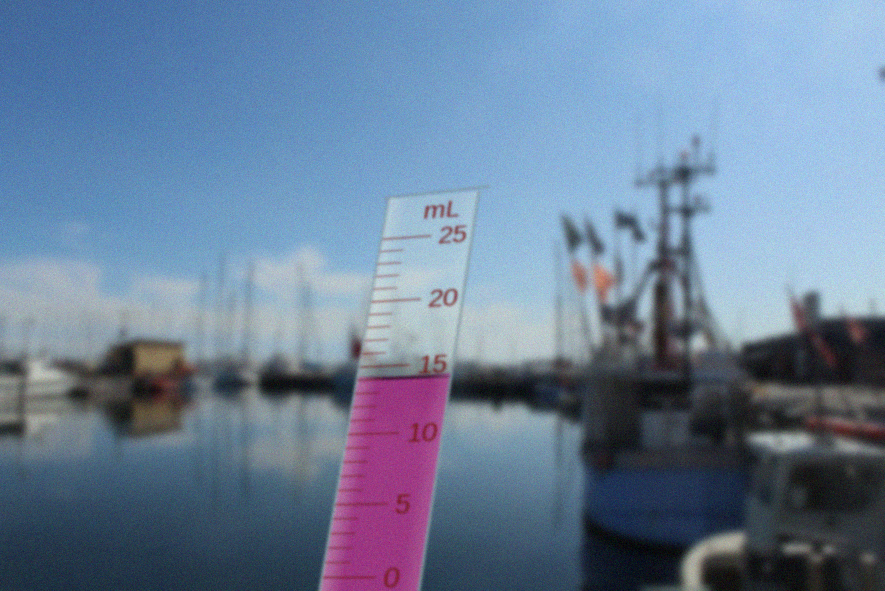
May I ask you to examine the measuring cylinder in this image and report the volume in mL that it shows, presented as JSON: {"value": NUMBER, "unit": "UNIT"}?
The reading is {"value": 14, "unit": "mL"}
